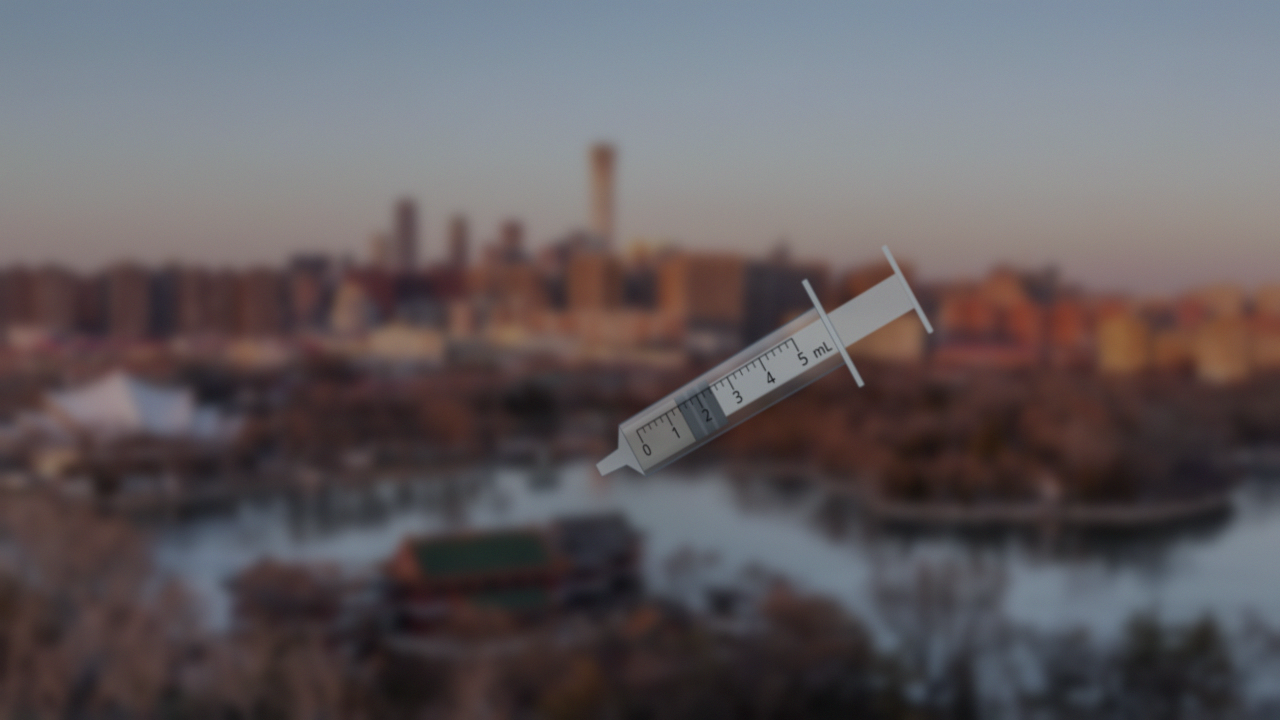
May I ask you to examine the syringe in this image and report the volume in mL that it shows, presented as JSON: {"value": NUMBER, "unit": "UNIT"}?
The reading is {"value": 1.4, "unit": "mL"}
